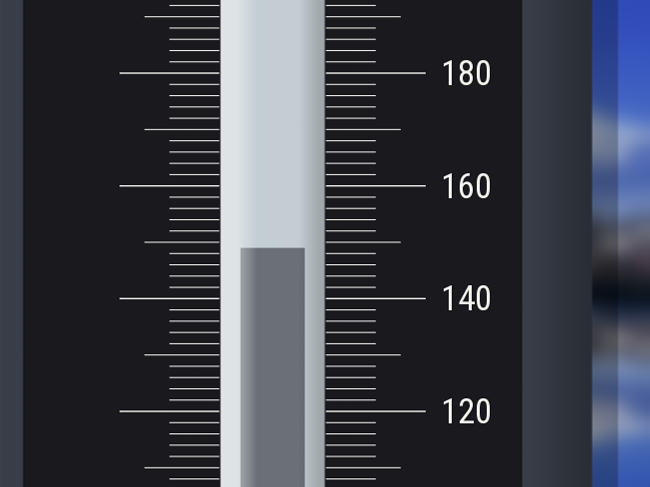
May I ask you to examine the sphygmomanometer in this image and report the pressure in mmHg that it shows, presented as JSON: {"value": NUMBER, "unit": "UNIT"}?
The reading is {"value": 149, "unit": "mmHg"}
